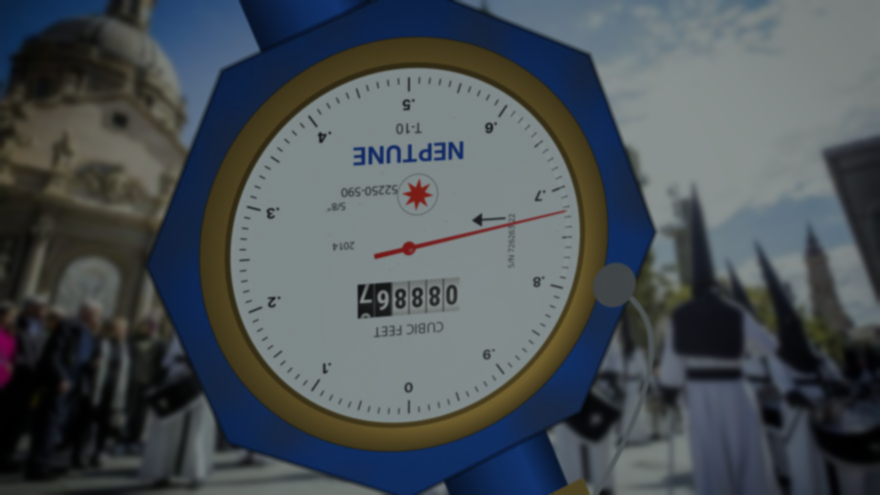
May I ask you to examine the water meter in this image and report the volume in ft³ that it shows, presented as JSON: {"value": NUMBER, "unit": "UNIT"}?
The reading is {"value": 88866.72, "unit": "ft³"}
